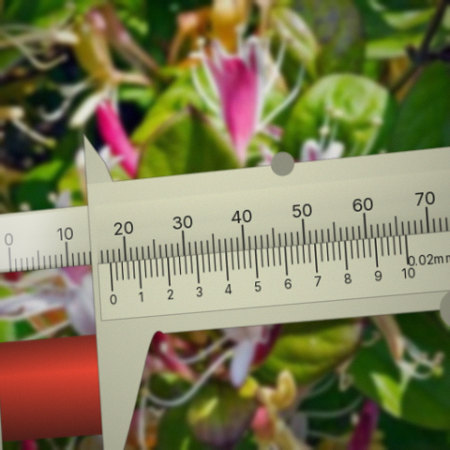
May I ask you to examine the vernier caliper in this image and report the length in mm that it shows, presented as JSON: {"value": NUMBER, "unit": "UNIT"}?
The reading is {"value": 17.4, "unit": "mm"}
